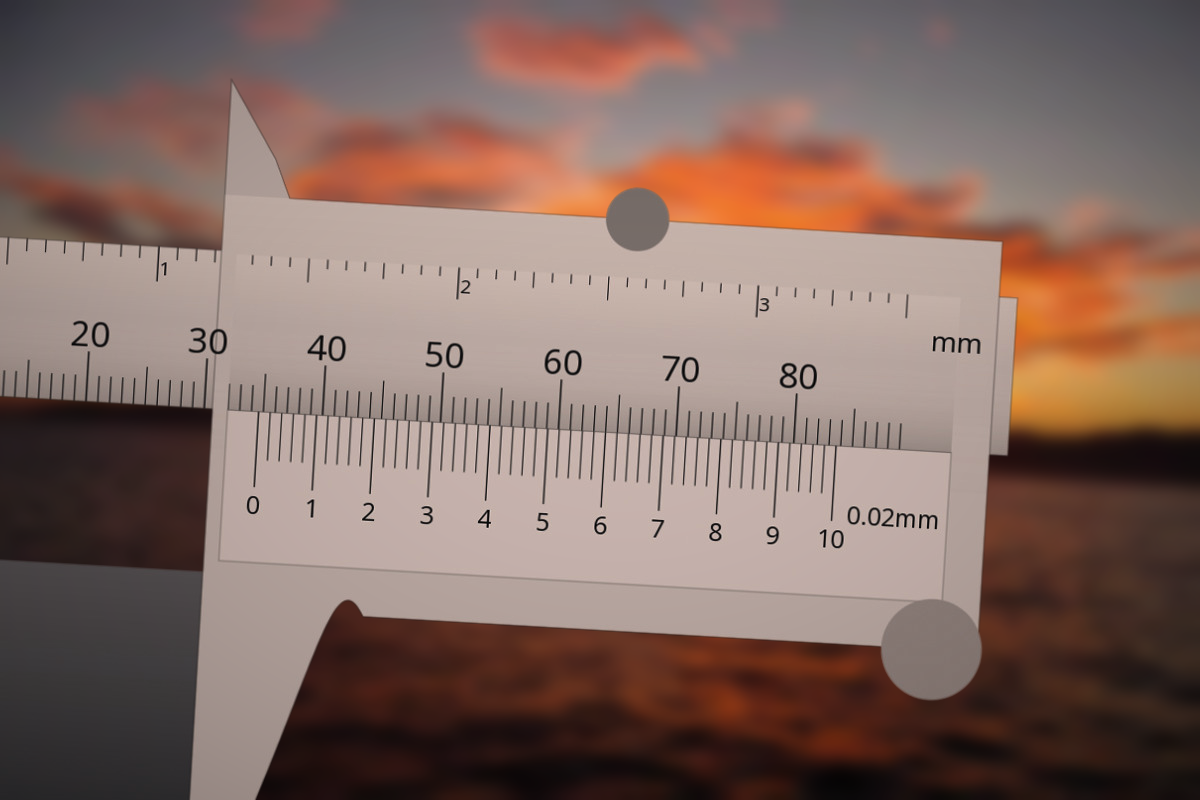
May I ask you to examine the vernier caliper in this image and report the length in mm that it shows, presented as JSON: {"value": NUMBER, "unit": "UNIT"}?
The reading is {"value": 34.6, "unit": "mm"}
